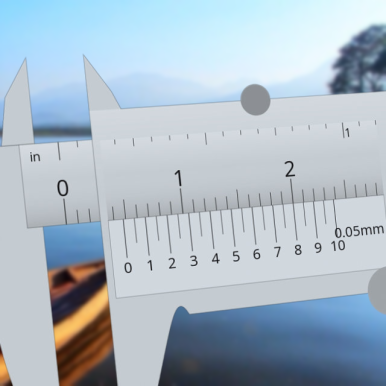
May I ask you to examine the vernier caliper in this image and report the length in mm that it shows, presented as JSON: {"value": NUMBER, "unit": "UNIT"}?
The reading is {"value": 4.8, "unit": "mm"}
